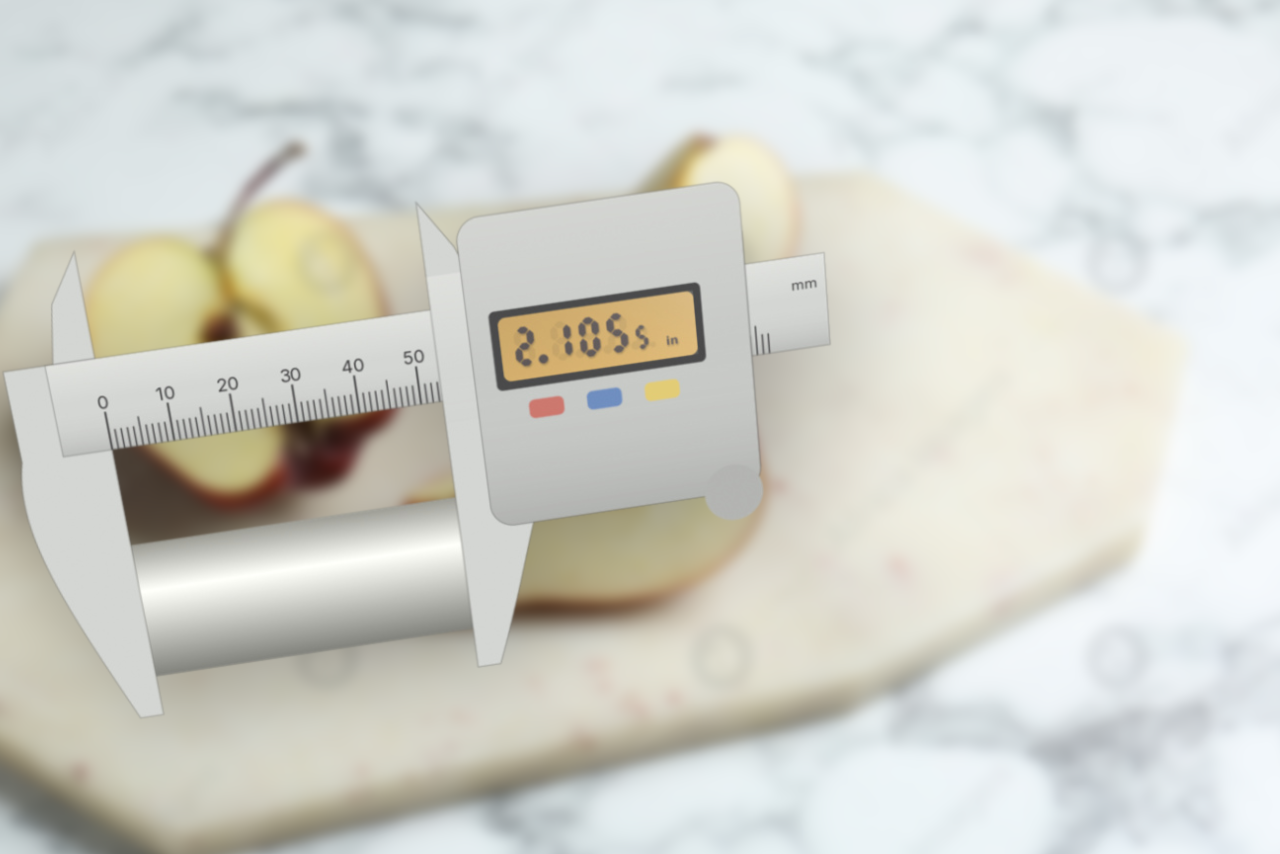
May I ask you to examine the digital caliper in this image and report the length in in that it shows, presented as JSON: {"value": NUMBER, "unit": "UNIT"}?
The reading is {"value": 2.1055, "unit": "in"}
